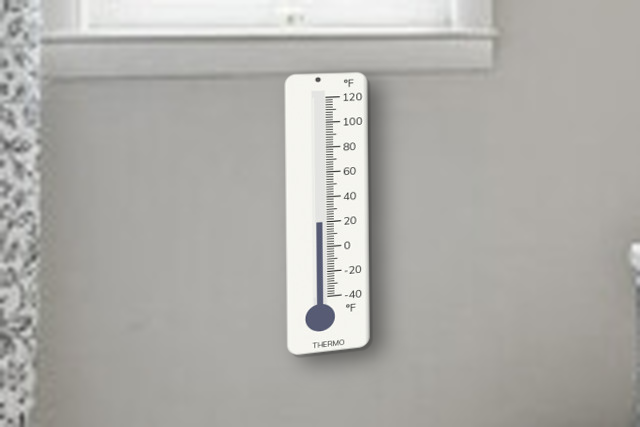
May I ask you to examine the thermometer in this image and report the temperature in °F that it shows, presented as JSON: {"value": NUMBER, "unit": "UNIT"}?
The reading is {"value": 20, "unit": "°F"}
